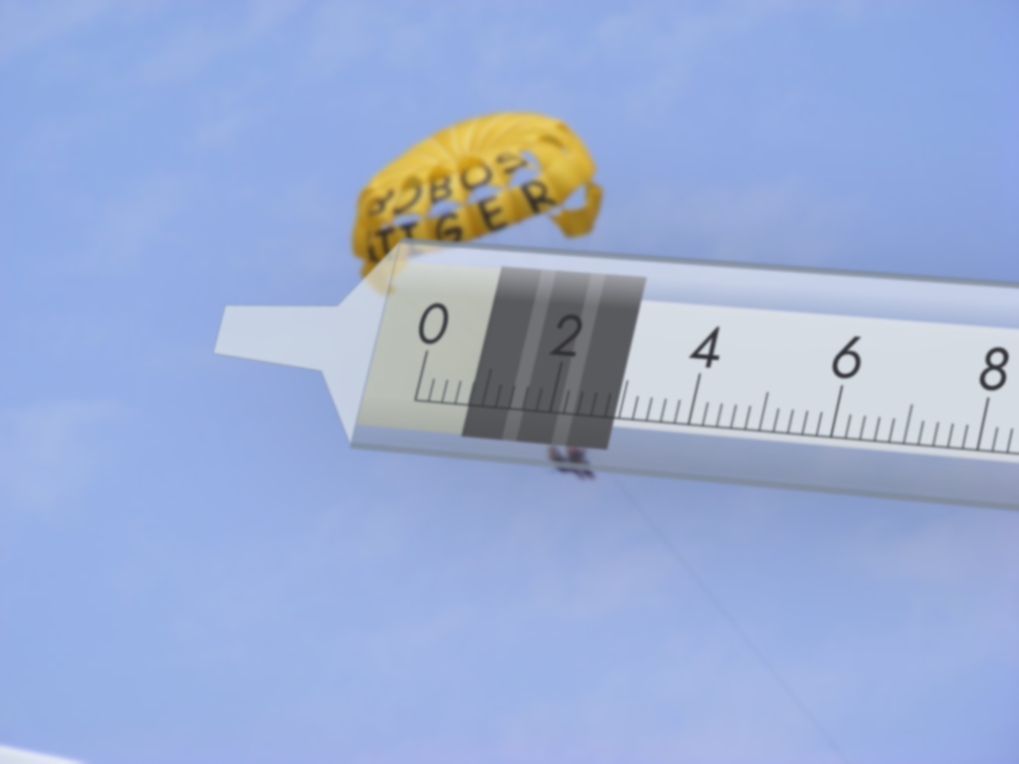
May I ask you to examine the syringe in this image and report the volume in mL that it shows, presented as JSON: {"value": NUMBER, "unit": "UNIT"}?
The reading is {"value": 0.8, "unit": "mL"}
